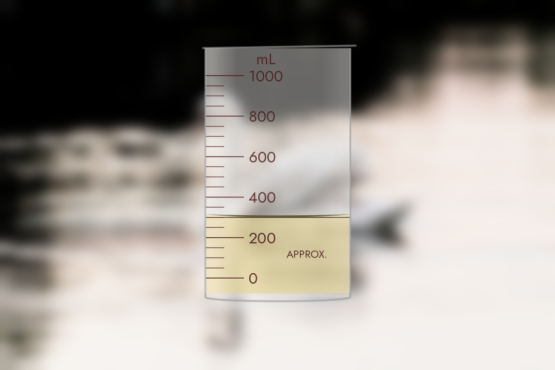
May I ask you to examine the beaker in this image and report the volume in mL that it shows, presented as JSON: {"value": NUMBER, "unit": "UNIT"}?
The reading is {"value": 300, "unit": "mL"}
